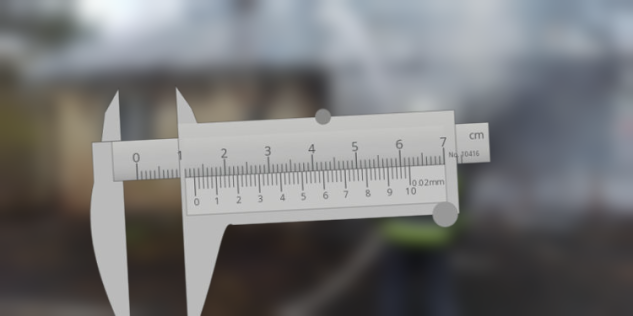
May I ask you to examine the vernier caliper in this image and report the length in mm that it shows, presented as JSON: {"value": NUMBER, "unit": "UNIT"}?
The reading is {"value": 13.0, "unit": "mm"}
